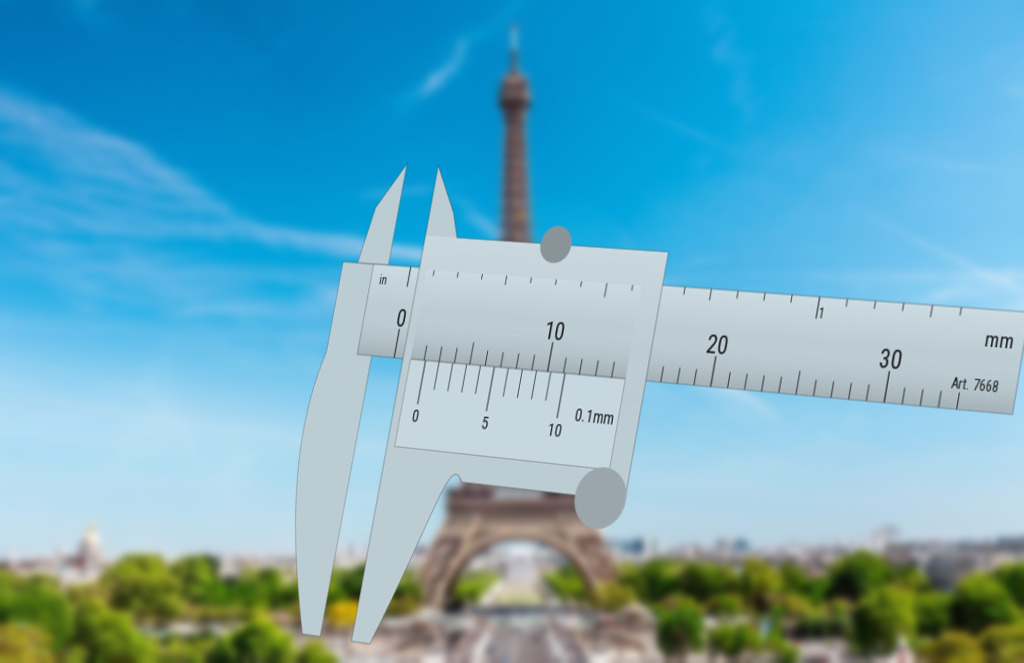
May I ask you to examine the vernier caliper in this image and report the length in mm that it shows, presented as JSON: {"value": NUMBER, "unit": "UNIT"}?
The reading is {"value": 2.1, "unit": "mm"}
